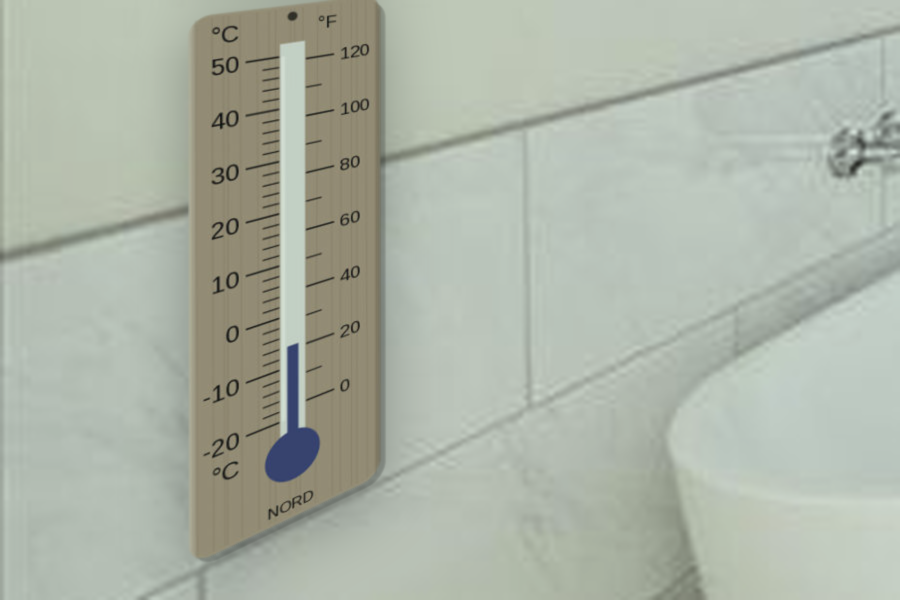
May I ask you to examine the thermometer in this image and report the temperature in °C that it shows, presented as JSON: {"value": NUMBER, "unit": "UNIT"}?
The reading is {"value": -6, "unit": "°C"}
